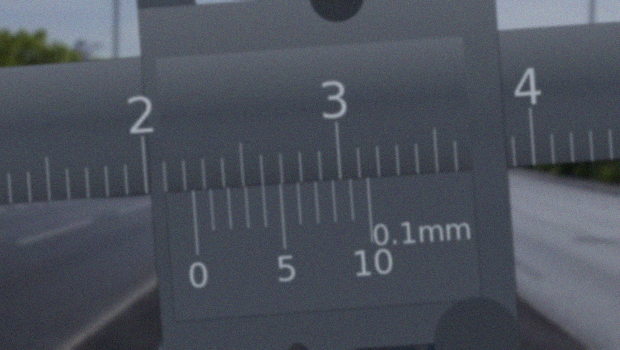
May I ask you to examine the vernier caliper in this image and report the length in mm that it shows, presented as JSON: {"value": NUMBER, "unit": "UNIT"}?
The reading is {"value": 22.4, "unit": "mm"}
